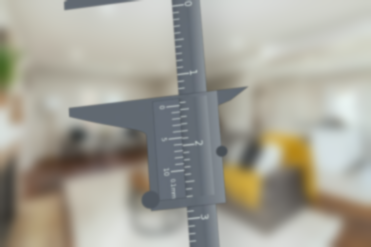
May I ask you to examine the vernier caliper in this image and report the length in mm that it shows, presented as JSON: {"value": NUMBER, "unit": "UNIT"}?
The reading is {"value": 14.4, "unit": "mm"}
